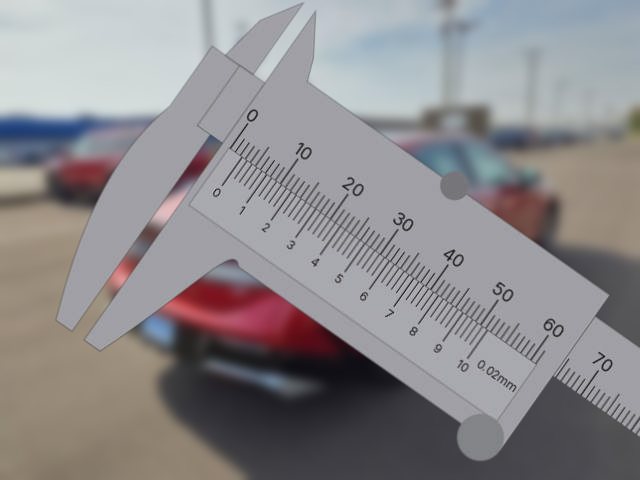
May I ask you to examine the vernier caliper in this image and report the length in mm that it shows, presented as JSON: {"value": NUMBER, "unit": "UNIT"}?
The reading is {"value": 2.4, "unit": "mm"}
